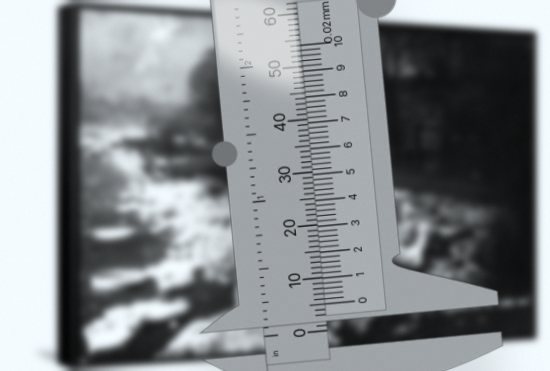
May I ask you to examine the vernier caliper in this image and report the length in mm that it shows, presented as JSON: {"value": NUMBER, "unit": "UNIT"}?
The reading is {"value": 5.0, "unit": "mm"}
